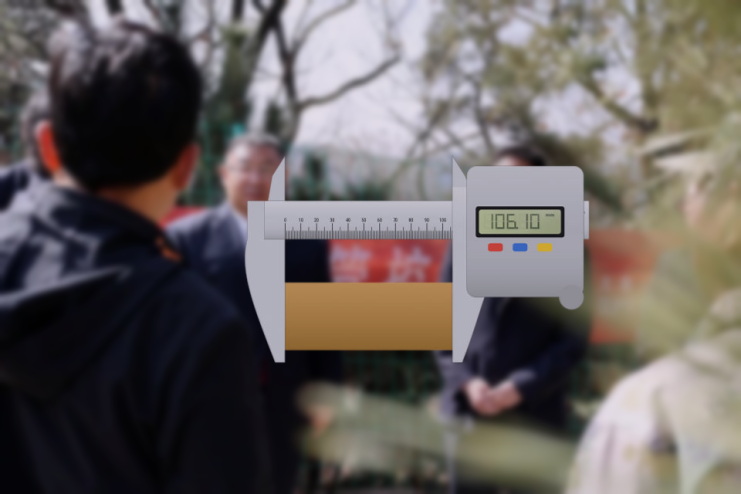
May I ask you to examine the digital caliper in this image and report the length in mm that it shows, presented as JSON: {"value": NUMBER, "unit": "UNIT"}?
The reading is {"value": 106.10, "unit": "mm"}
